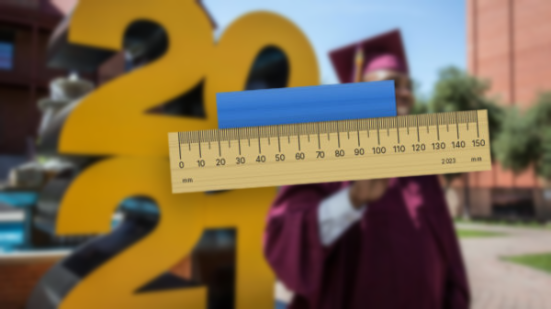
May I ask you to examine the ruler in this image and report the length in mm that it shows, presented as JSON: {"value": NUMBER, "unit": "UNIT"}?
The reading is {"value": 90, "unit": "mm"}
